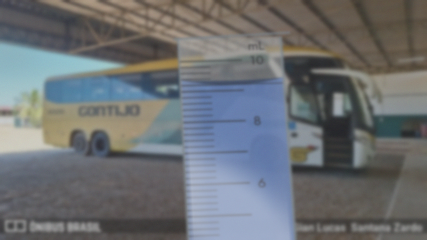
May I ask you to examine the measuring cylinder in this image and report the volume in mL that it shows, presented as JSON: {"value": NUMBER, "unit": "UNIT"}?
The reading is {"value": 9.2, "unit": "mL"}
